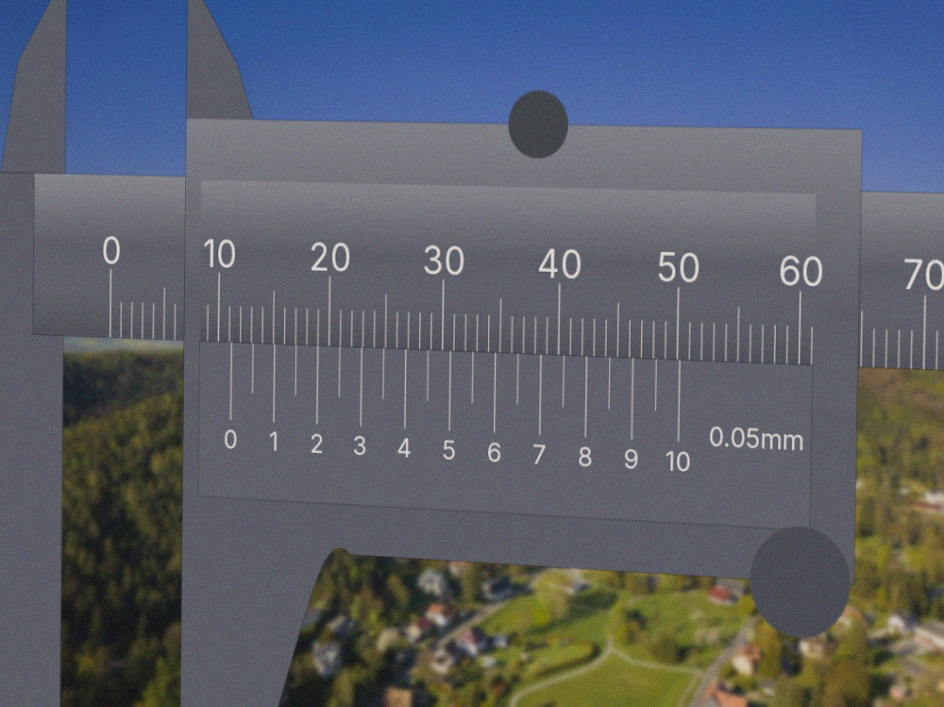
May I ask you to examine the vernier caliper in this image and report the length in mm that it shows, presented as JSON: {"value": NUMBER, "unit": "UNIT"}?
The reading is {"value": 11.2, "unit": "mm"}
